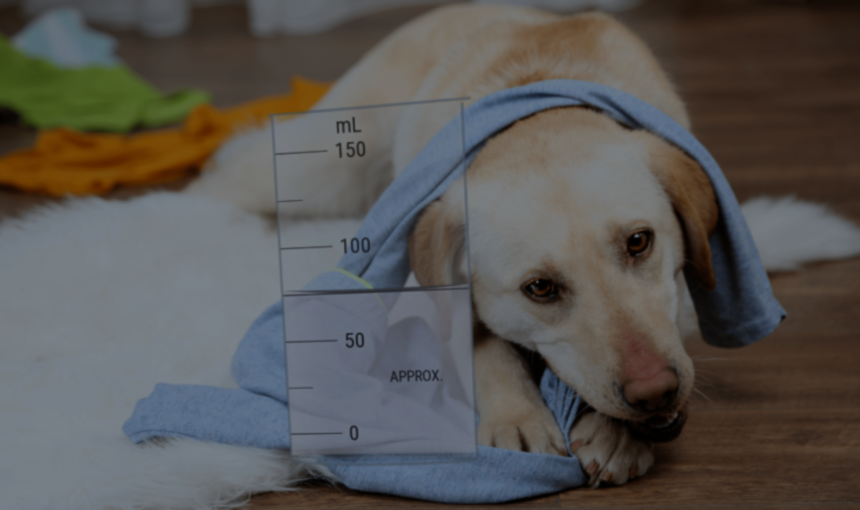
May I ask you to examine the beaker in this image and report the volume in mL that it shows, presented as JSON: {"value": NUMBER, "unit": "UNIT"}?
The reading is {"value": 75, "unit": "mL"}
